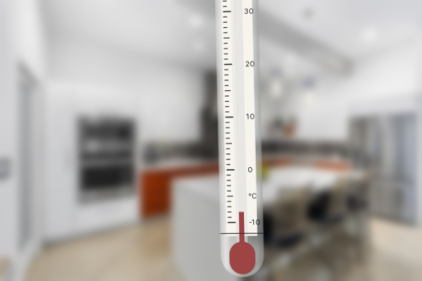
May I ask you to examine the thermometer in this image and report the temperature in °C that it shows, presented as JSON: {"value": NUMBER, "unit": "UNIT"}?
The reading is {"value": -8, "unit": "°C"}
